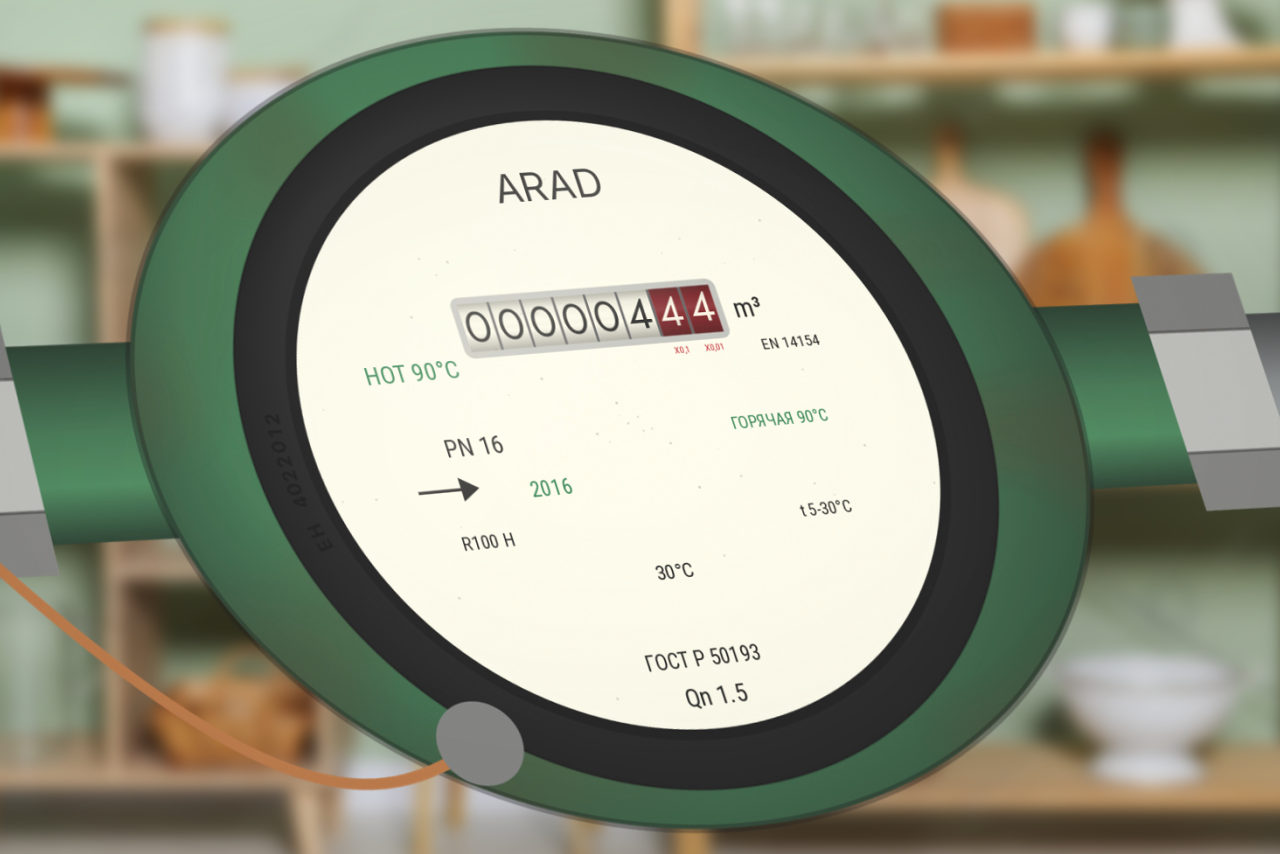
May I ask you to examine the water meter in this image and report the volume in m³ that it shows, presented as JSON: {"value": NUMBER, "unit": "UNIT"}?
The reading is {"value": 4.44, "unit": "m³"}
